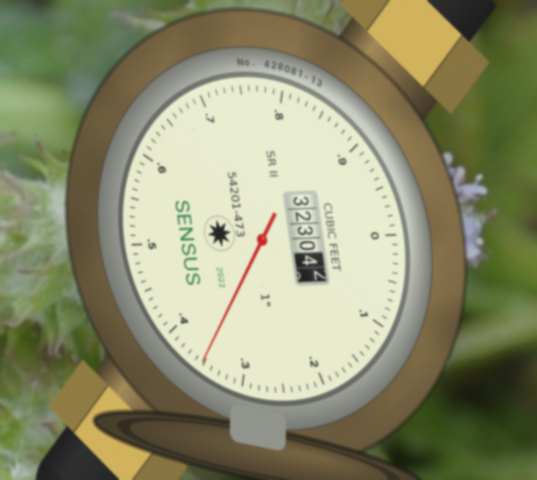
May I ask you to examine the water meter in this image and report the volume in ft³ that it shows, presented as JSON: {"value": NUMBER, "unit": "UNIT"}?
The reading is {"value": 323042.35, "unit": "ft³"}
